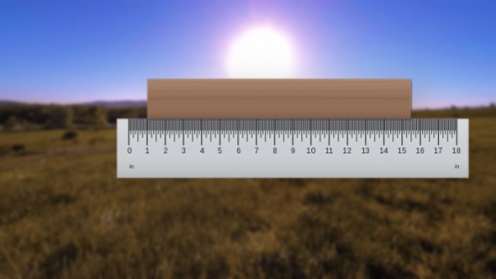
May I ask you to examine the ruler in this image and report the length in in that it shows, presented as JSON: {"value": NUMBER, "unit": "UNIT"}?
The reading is {"value": 14.5, "unit": "in"}
